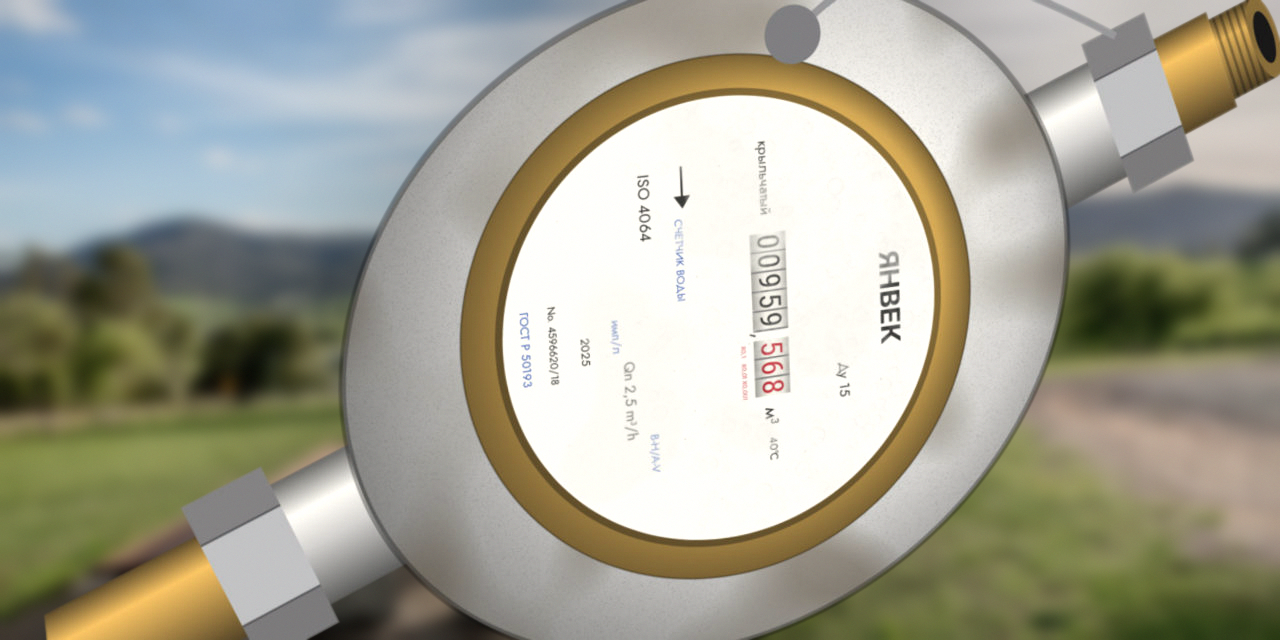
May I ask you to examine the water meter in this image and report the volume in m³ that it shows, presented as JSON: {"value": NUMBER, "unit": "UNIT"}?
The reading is {"value": 959.568, "unit": "m³"}
